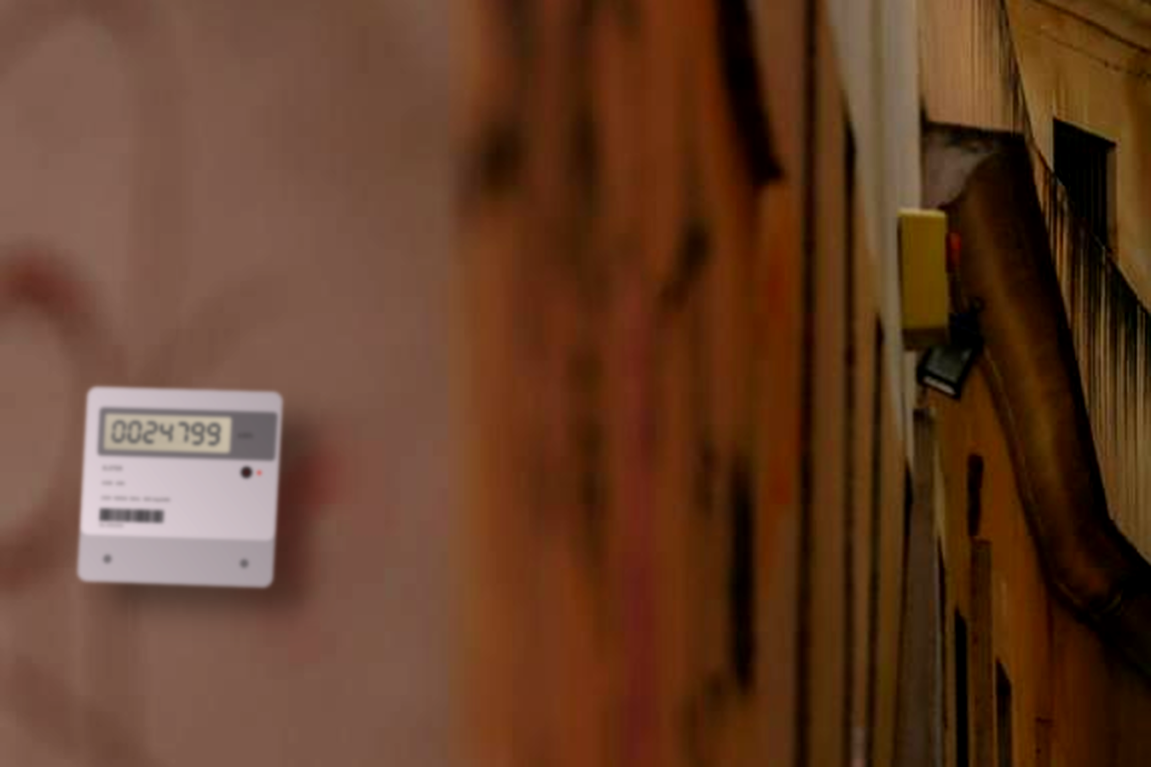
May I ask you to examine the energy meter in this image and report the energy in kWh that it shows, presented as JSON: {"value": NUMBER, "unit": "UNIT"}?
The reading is {"value": 24799, "unit": "kWh"}
